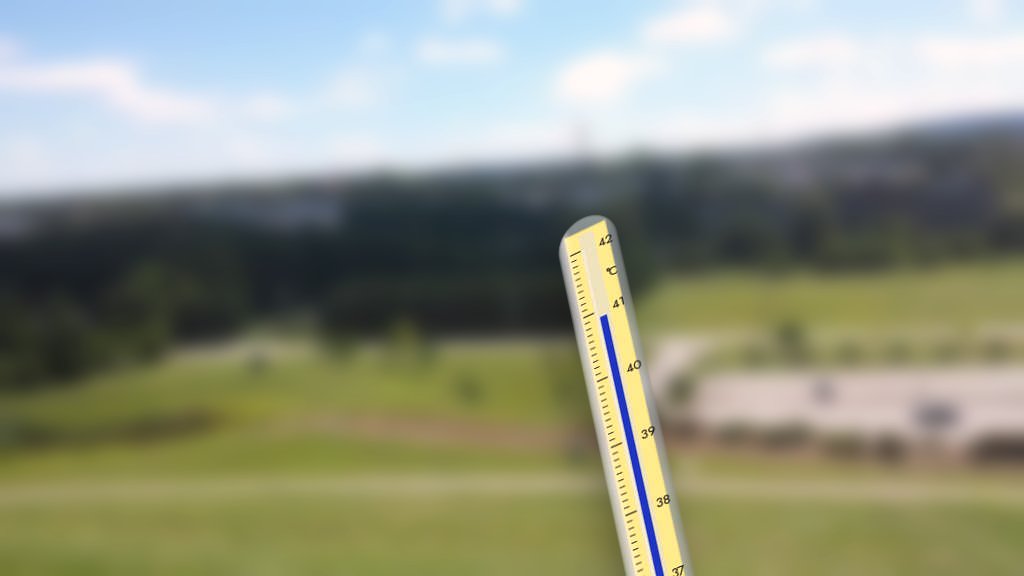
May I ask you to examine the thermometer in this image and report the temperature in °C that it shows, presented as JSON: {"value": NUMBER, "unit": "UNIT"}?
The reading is {"value": 40.9, "unit": "°C"}
